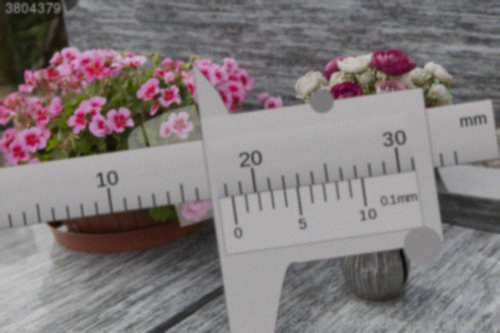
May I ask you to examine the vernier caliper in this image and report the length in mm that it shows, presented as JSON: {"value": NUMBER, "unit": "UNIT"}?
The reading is {"value": 18.4, "unit": "mm"}
